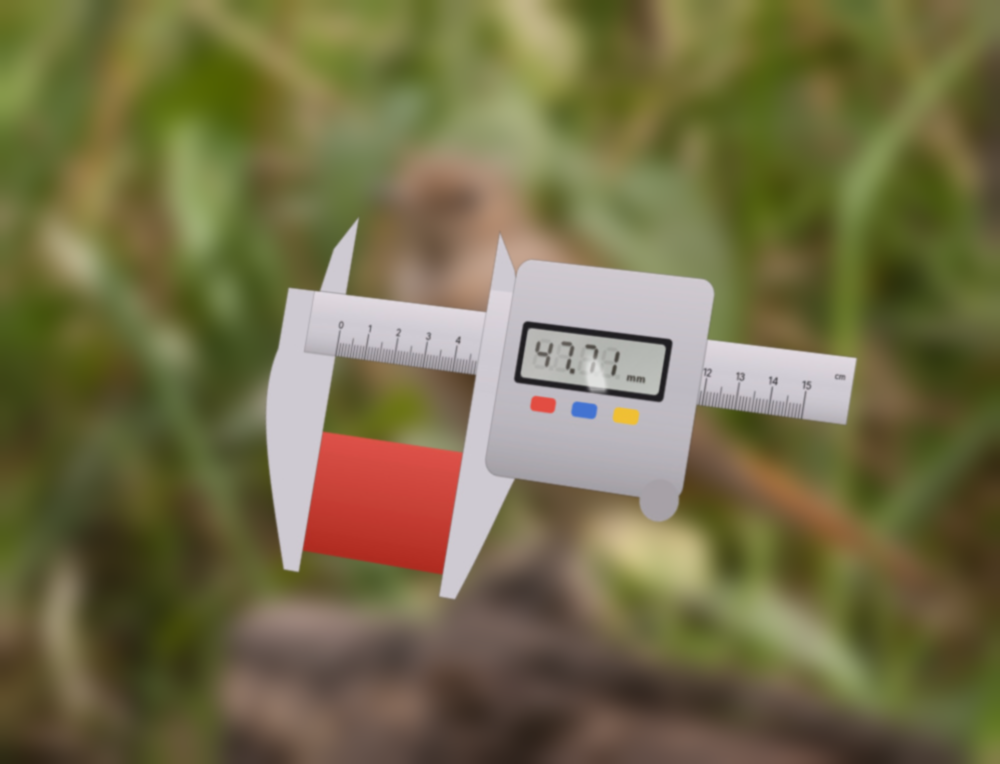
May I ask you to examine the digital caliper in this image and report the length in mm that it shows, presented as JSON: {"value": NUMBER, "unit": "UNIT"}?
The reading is {"value": 47.71, "unit": "mm"}
